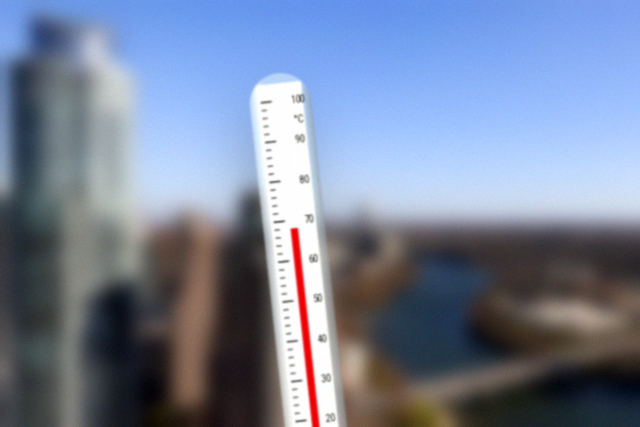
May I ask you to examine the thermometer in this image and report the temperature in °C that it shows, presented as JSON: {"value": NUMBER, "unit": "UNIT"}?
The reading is {"value": 68, "unit": "°C"}
